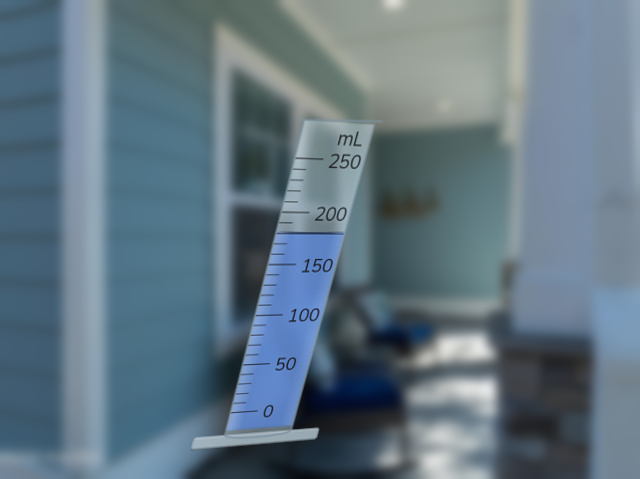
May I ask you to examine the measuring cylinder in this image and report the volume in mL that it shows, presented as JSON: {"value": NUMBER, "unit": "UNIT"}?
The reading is {"value": 180, "unit": "mL"}
